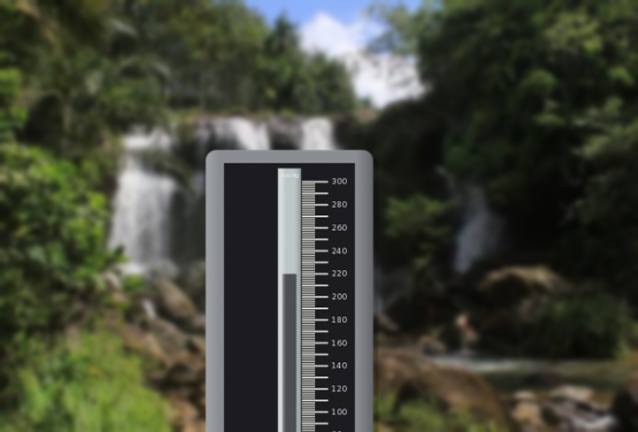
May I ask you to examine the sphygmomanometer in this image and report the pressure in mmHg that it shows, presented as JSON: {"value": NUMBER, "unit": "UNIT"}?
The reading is {"value": 220, "unit": "mmHg"}
